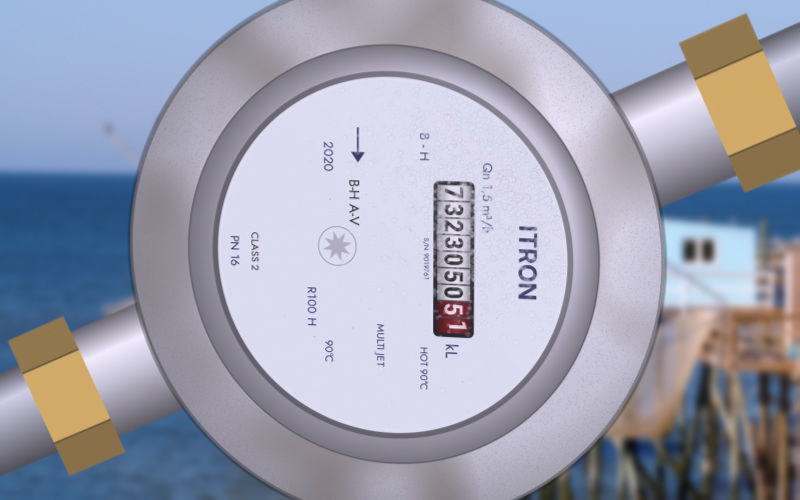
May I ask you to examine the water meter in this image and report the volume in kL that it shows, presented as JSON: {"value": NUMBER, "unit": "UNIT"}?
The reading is {"value": 7323050.51, "unit": "kL"}
